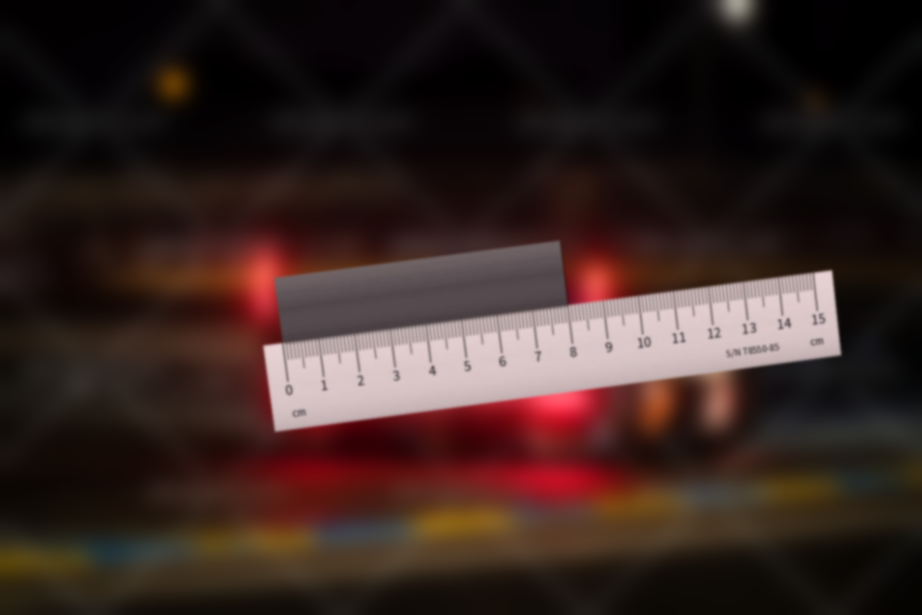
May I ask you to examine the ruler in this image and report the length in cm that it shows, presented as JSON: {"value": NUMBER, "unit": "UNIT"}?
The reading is {"value": 8, "unit": "cm"}
